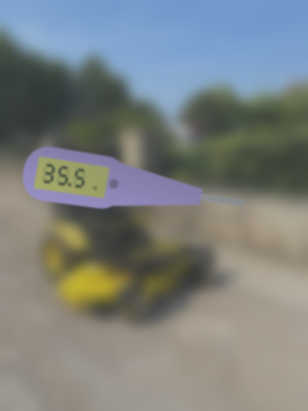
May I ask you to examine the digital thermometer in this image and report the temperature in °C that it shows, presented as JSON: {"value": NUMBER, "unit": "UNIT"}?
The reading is {"value": 35.5, "unit": "°C"}
